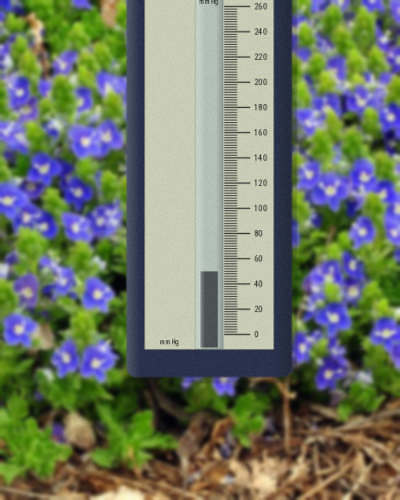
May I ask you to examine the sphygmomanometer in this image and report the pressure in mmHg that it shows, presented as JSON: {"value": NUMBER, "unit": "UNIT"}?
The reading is {"value": 50, "unit": "mmHg"}
